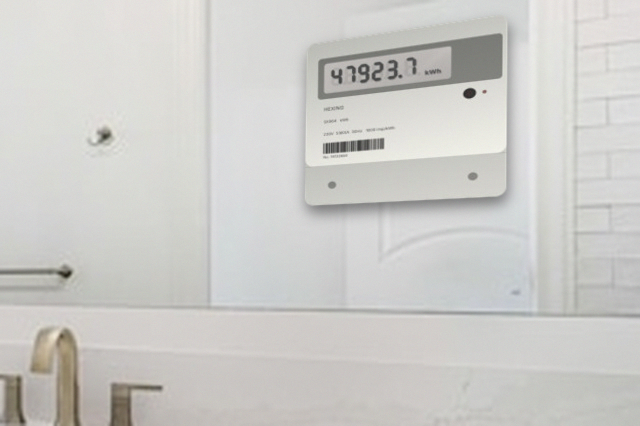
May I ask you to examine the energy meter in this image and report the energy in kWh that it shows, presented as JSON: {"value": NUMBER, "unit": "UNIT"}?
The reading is {"value": 47923.7, "unit": "kWh"}
